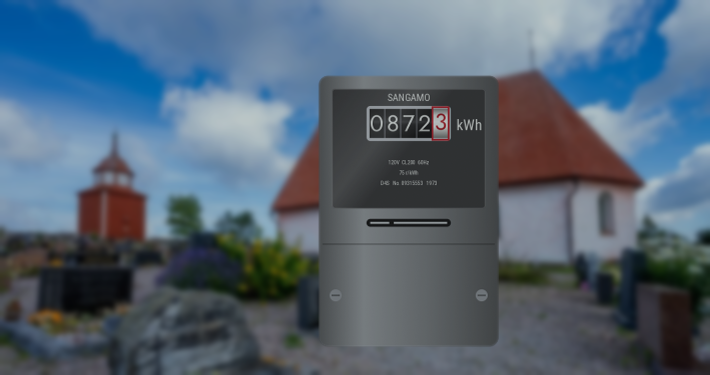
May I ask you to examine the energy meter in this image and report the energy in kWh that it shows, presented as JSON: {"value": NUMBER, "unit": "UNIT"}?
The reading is {"value": 872.3, "unit": "kWh"}
